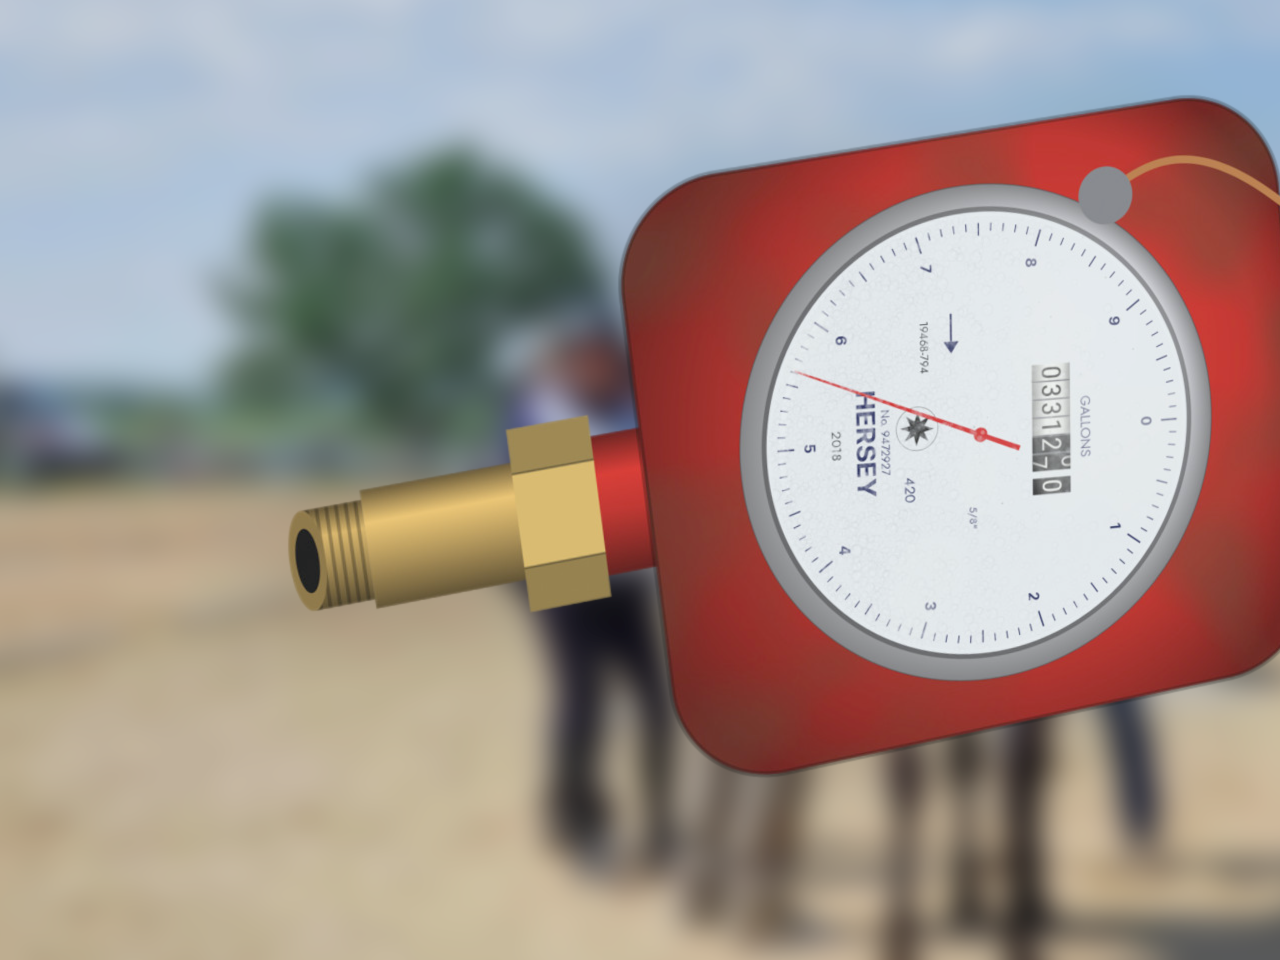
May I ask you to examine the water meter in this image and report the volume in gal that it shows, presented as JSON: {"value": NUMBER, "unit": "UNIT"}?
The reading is {"value": 331265.6, "unit": "gal"}
